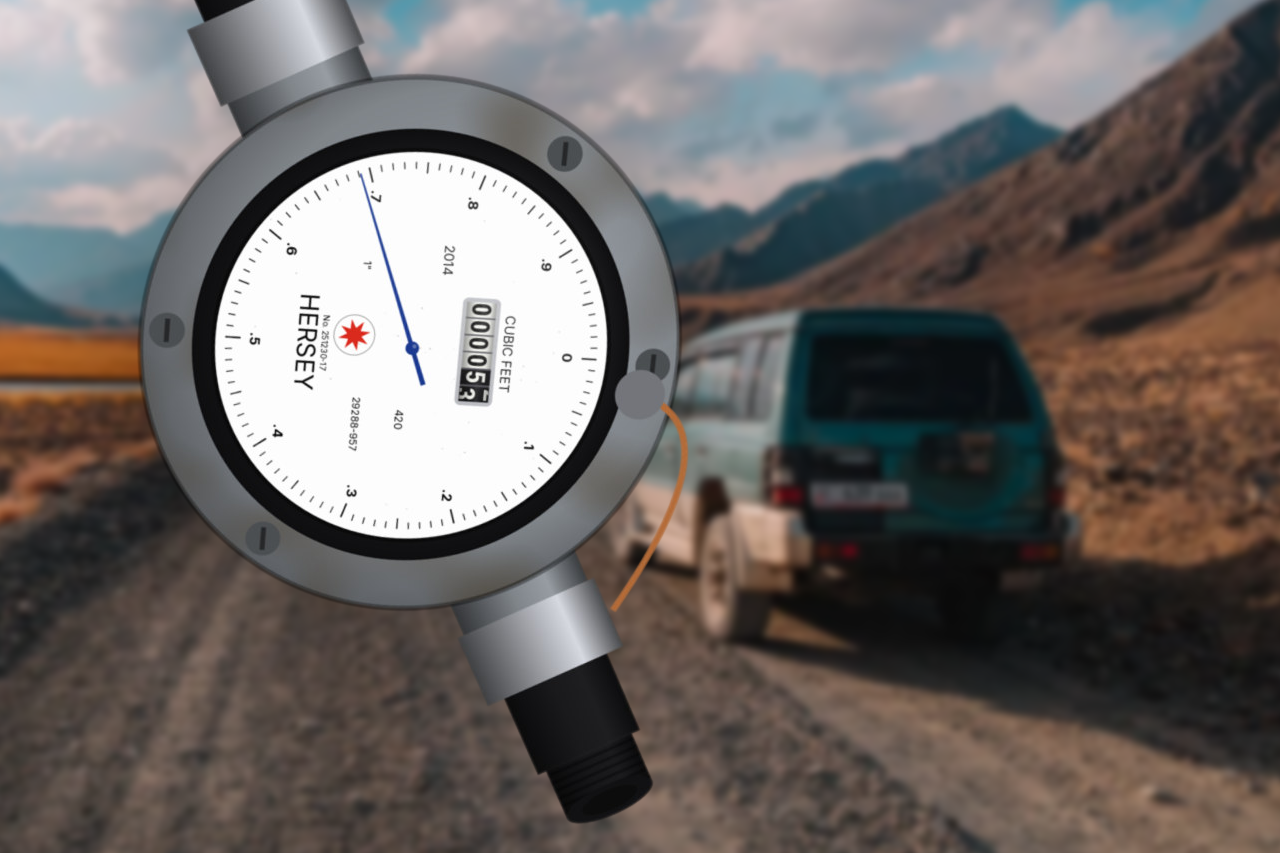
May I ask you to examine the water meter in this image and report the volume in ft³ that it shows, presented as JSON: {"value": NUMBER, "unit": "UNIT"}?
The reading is {"value": 52.69, "unit": "ft³"}
